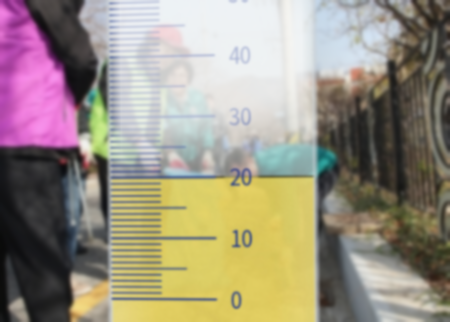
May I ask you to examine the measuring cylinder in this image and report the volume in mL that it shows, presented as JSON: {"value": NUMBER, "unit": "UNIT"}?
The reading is {"value": 20, "unit": "mL"}
